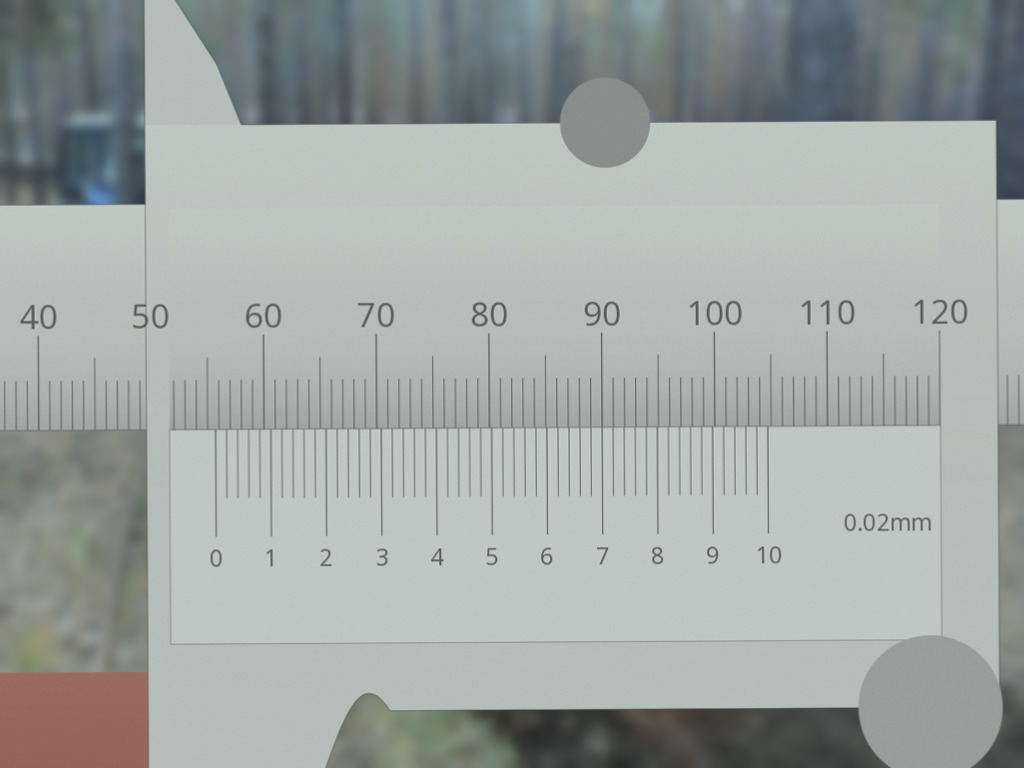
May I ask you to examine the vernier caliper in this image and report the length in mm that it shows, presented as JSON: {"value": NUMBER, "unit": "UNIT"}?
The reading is {"value": 55.7, "unit": "mm"}
